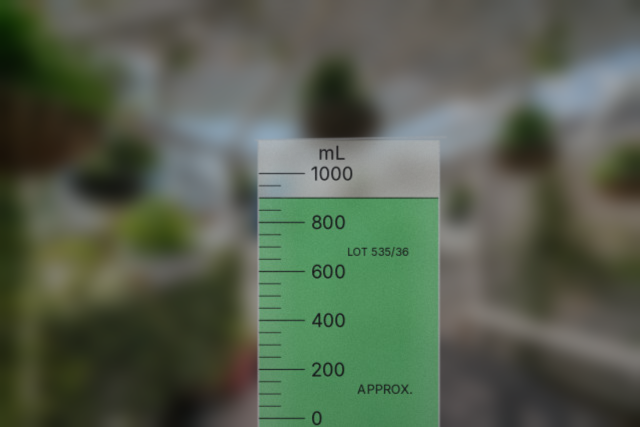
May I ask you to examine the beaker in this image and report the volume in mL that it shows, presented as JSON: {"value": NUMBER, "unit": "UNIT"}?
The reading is {"value": 900, "unit": "mL"}
